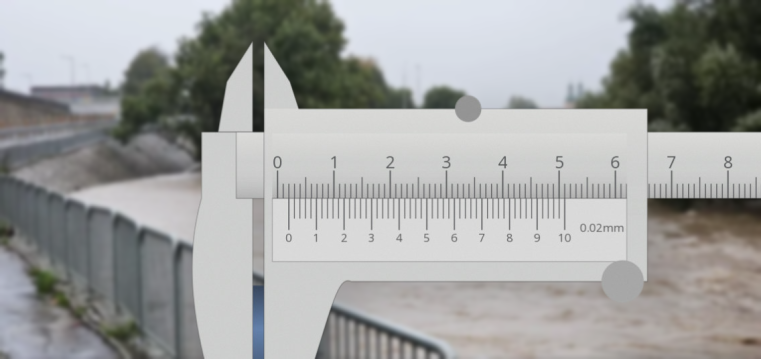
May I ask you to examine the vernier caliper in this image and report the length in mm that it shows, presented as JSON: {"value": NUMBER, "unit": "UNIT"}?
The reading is {"value": 2.0, "unit": "mm"}
